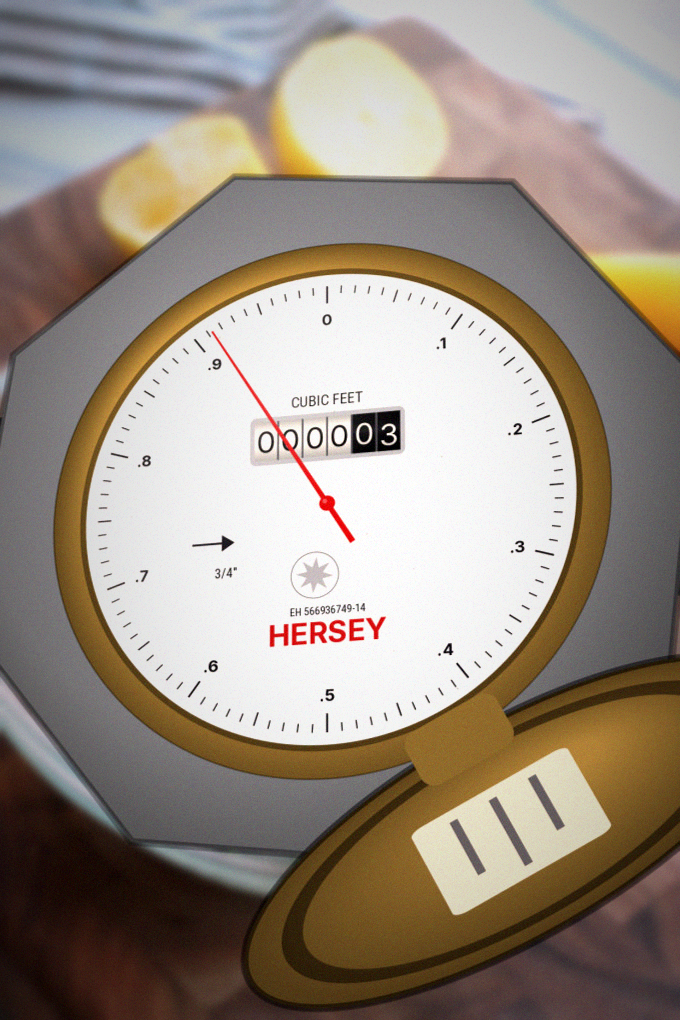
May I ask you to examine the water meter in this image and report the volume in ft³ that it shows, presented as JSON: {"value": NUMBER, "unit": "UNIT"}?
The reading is {"value": 2.91, "unit": "ft³"}
